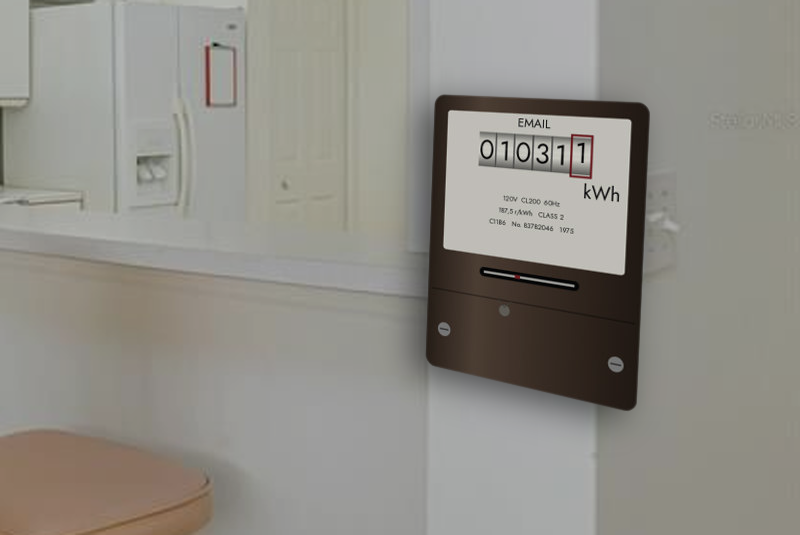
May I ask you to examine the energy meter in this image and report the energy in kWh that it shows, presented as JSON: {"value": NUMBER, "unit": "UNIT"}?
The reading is {"value": 1031.1, "unit": "kWh"}
